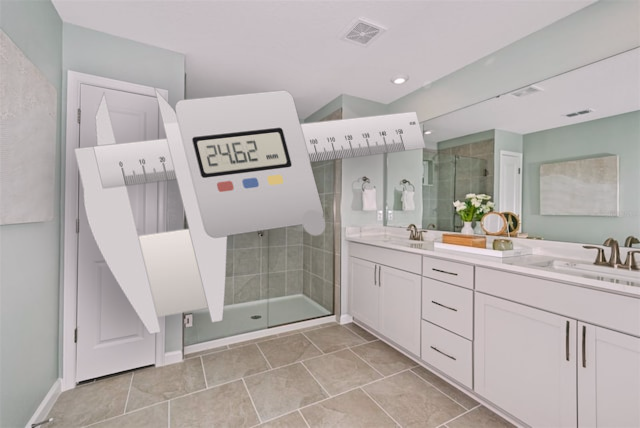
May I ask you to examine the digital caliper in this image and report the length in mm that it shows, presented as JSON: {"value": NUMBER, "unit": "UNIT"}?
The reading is {"value": 24.62, "unit": "mm"}
